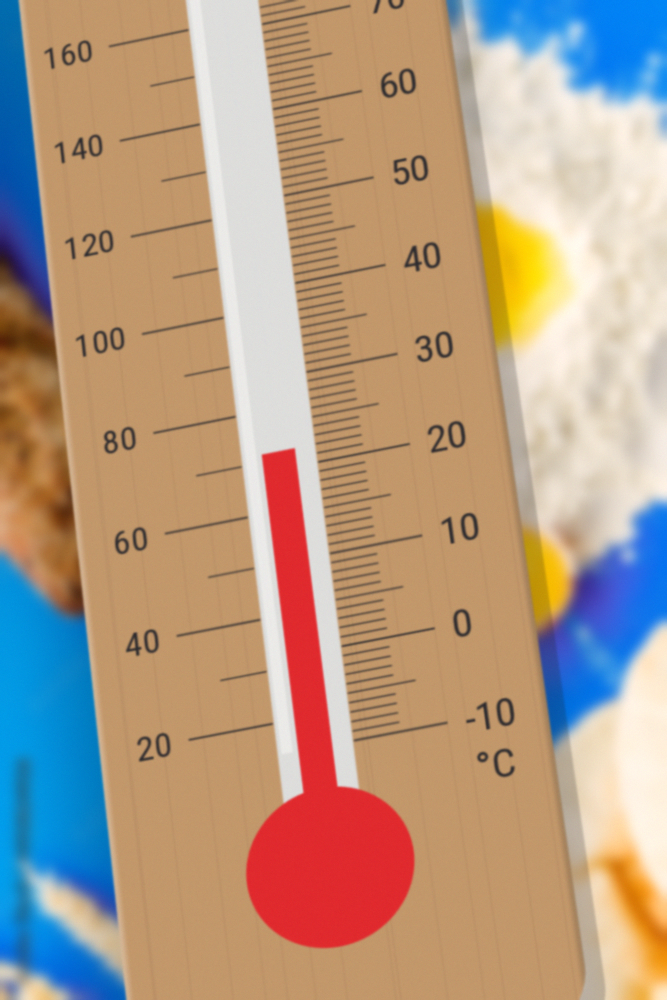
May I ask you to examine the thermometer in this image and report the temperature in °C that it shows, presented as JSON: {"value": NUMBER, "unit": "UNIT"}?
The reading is {"value": 22, "unit": "°C"}
